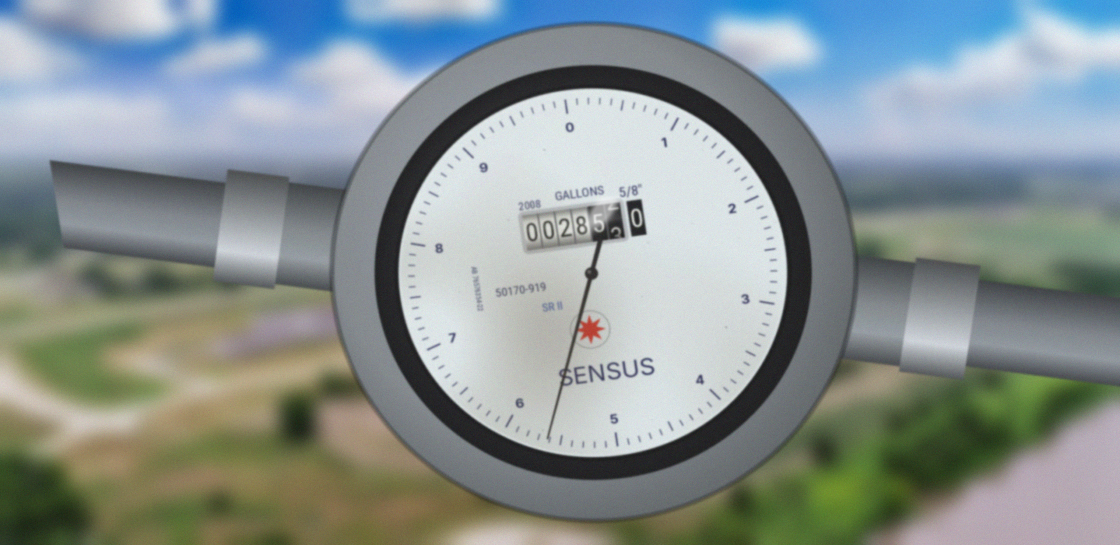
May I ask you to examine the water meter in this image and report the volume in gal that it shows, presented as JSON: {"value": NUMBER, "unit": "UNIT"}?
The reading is {"value": 28525.6, "unit": "gal"}
